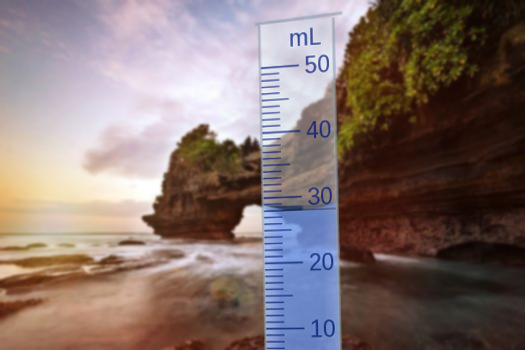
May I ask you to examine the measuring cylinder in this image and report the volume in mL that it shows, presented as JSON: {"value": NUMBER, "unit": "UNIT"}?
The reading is {"value": 28, "unit": "mL"}
